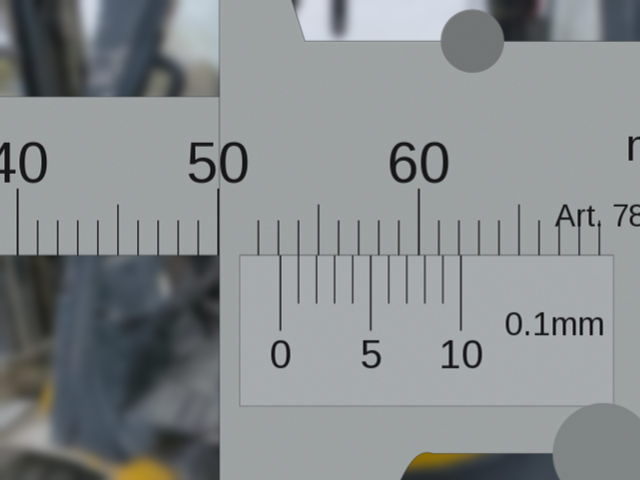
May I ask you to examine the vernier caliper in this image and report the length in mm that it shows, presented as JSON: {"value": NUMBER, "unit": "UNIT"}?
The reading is {"value": 53.1, "unit": "mm"}
